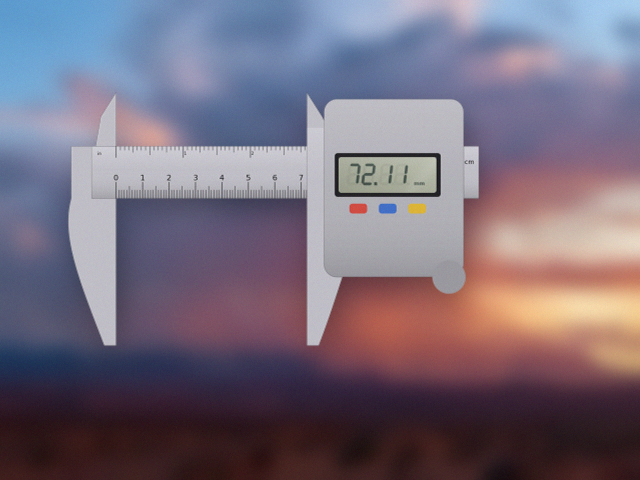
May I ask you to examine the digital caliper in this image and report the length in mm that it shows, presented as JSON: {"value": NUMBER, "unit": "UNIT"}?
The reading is {"value": 72.11, "unit": "mm"}
